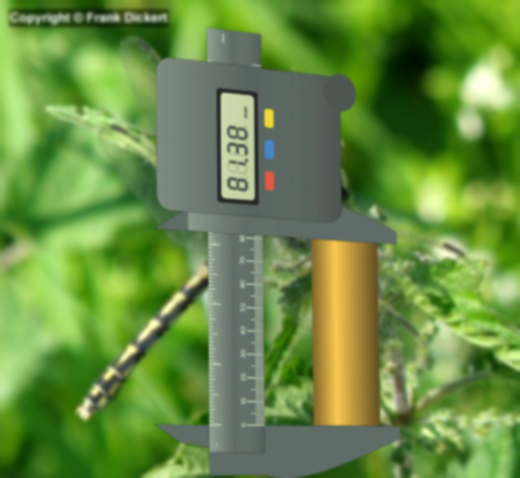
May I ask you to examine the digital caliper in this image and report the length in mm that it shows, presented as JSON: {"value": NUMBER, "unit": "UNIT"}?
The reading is {"value": 81.38, "unit": "mm"}
